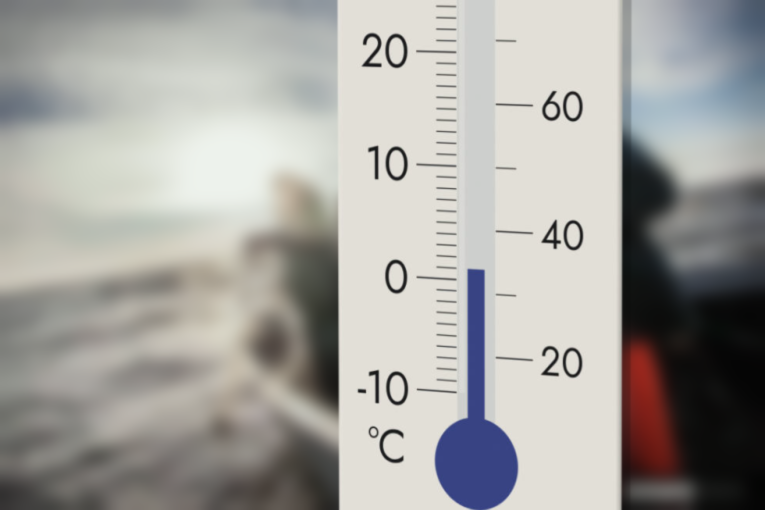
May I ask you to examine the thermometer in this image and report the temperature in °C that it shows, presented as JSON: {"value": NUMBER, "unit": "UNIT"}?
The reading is {"value": 1, "unit": "°C"}
